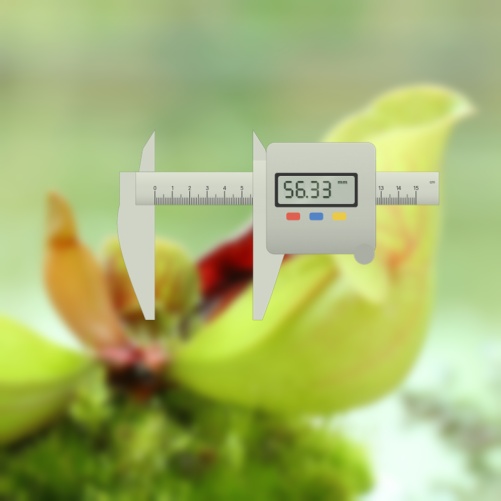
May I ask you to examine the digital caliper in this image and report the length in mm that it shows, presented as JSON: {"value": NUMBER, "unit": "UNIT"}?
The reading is {"value": 56.33, "unit": "mm"}
